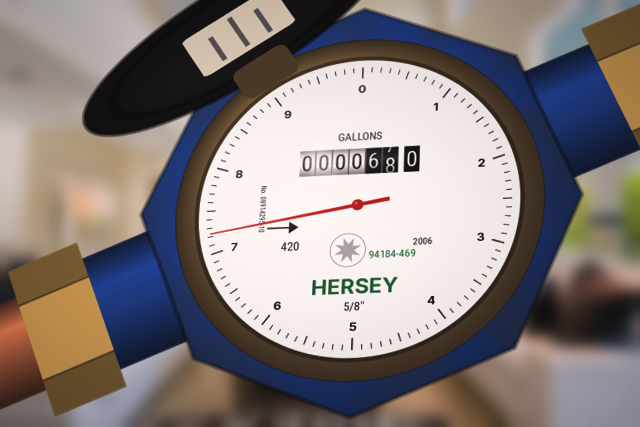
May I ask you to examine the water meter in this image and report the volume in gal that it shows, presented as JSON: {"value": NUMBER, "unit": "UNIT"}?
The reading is {"value": 677.2, "unit": "gal"}
